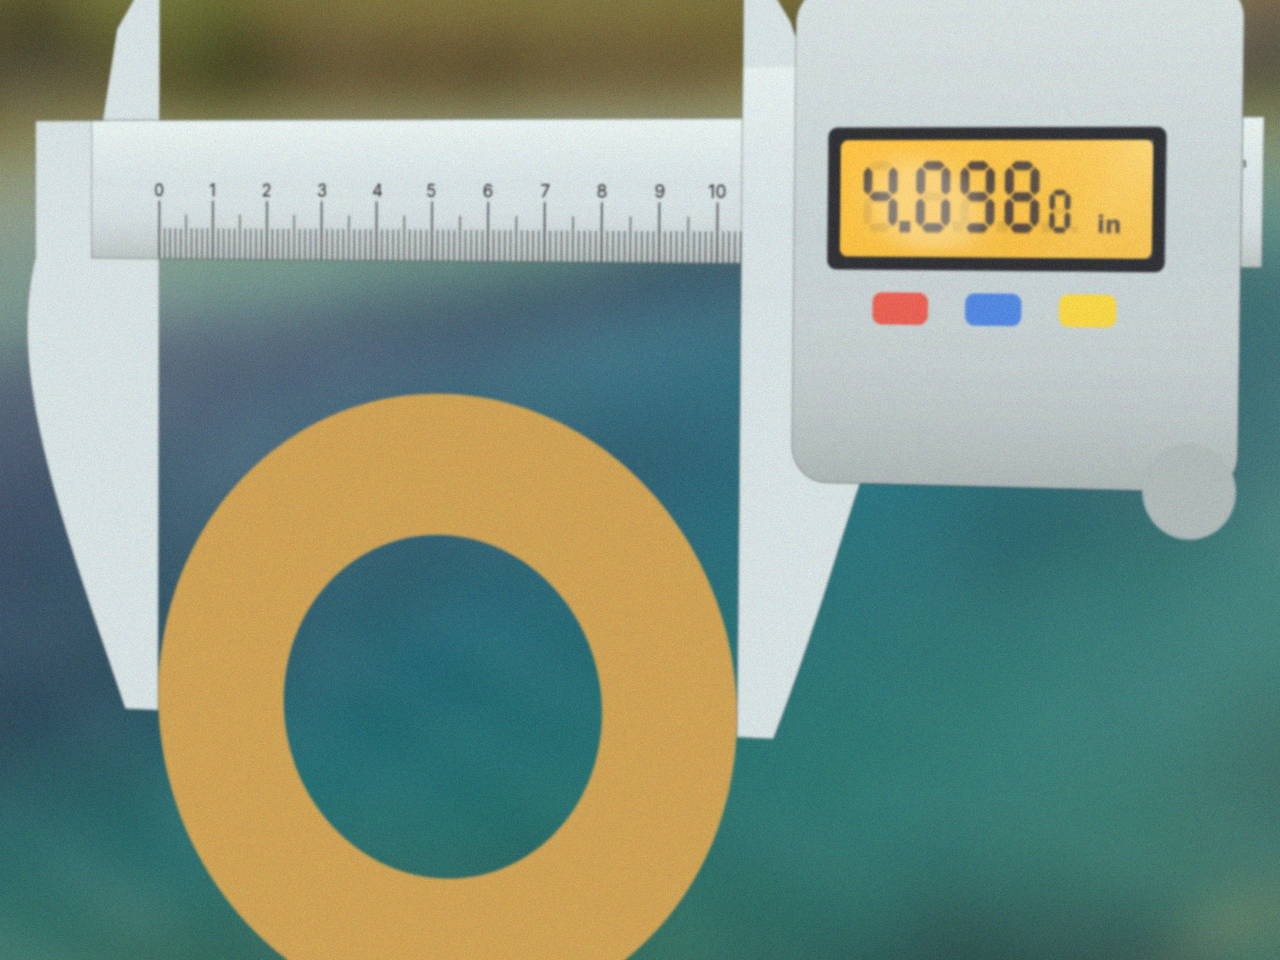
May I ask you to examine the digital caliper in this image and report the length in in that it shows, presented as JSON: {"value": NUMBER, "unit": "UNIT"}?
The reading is {"value": 4.0980, "unit": "in"}
